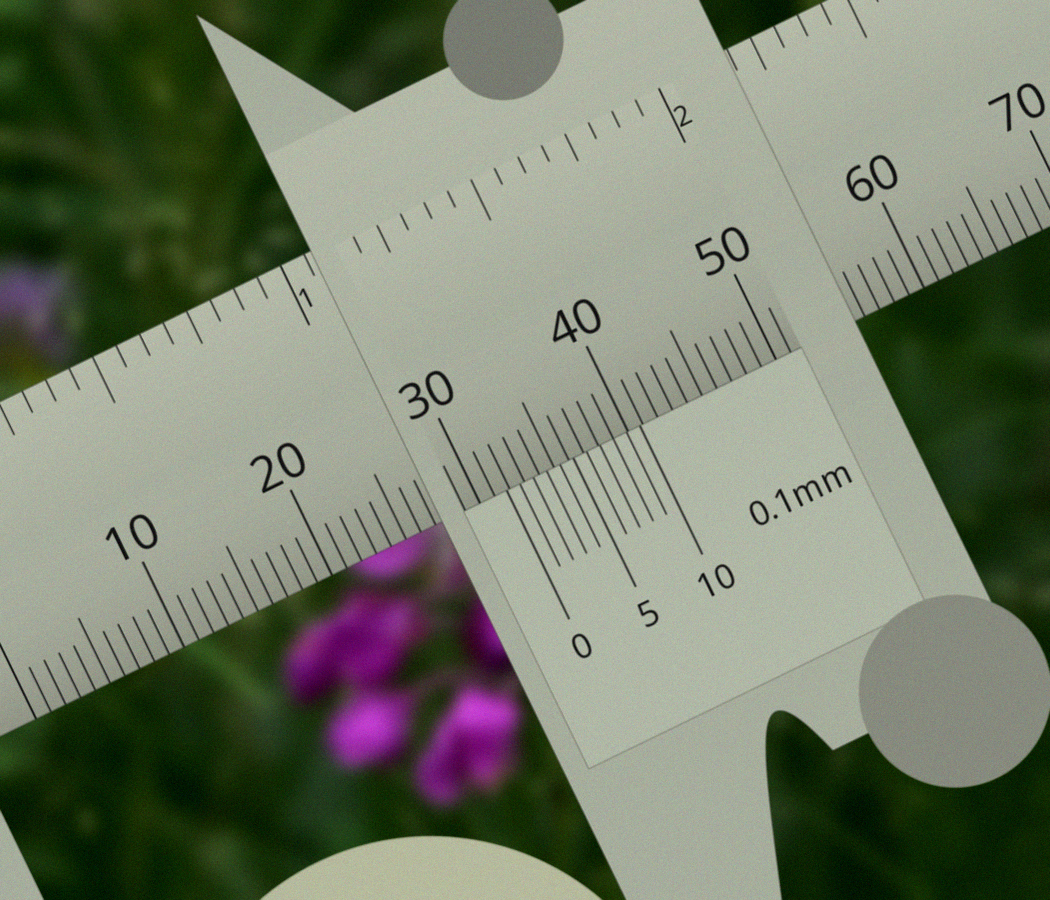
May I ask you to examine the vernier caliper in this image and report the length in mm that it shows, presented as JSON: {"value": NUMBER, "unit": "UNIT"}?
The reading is {"value": 31.8, "unit": "mm"}
